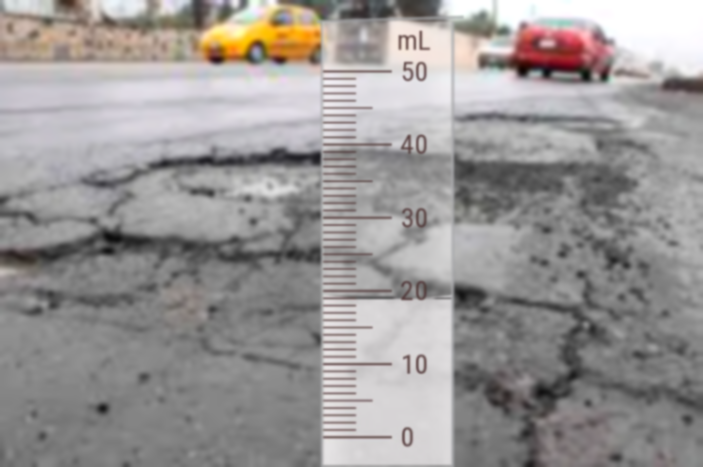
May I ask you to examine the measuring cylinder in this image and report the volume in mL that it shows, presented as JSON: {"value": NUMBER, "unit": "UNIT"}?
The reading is {"value": 19, "unit": "mL"}
